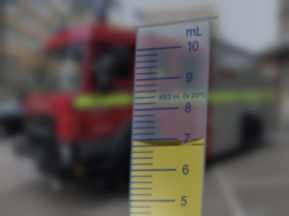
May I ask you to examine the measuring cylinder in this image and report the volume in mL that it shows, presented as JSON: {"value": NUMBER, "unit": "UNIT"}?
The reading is {"value": 6.8, "unit": "mL"}
